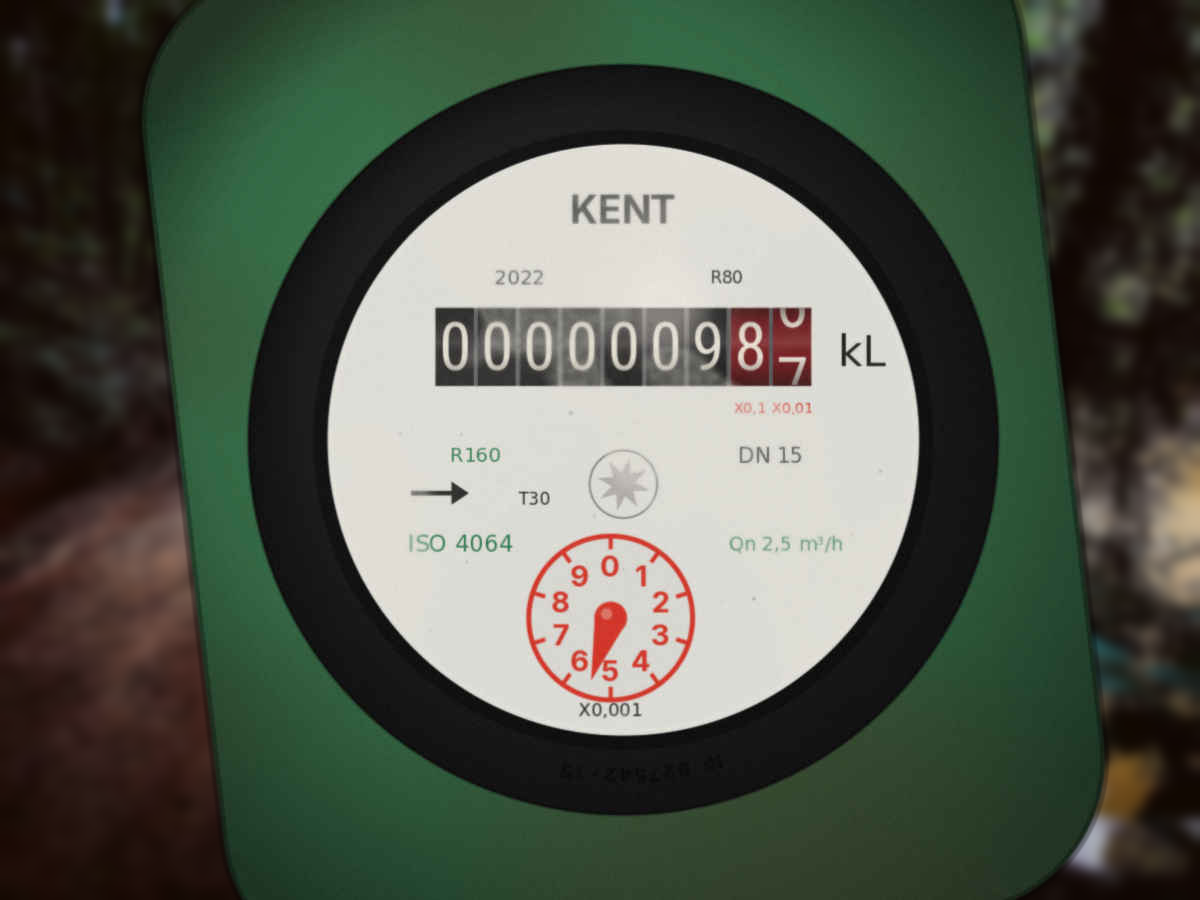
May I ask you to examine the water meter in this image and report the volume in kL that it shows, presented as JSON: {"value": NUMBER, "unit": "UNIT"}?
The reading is {"value": 9.865, "unit": "kL"}
